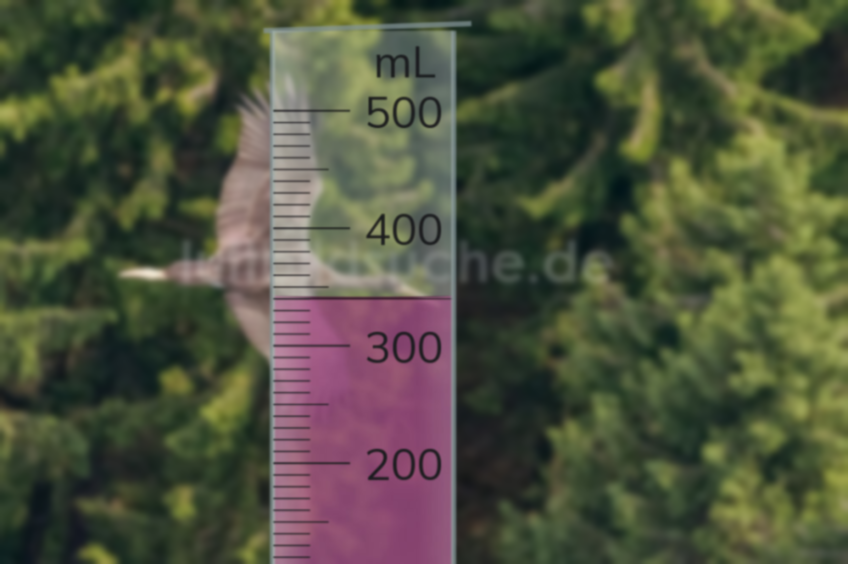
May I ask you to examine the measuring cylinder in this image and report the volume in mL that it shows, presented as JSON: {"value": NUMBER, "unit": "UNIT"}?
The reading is {"value": 340, "unit": "mL"}
